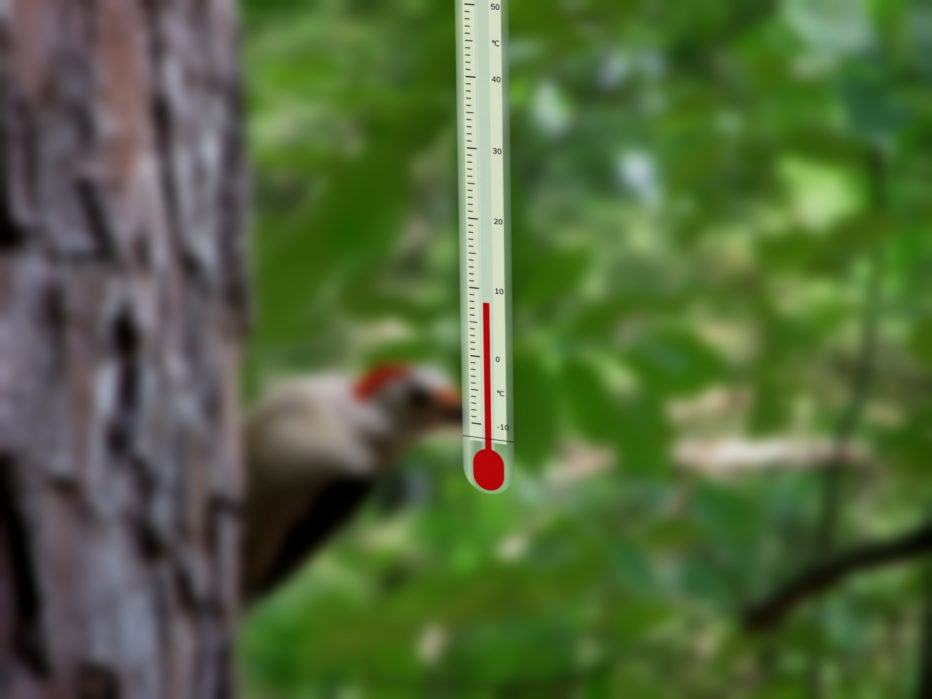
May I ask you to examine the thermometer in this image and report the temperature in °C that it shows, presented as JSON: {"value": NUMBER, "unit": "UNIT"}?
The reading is {"value": 8, "unit": "°C"}
